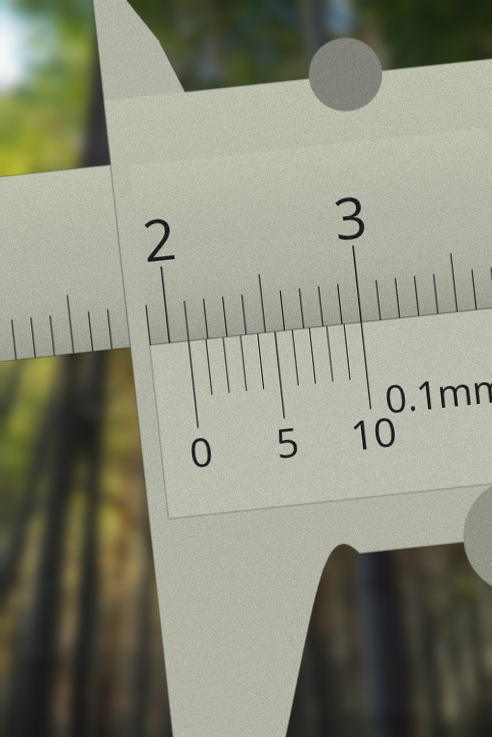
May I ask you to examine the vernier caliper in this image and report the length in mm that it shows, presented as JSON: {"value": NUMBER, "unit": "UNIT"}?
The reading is {"value": 21.0, "unit": "mm"}
